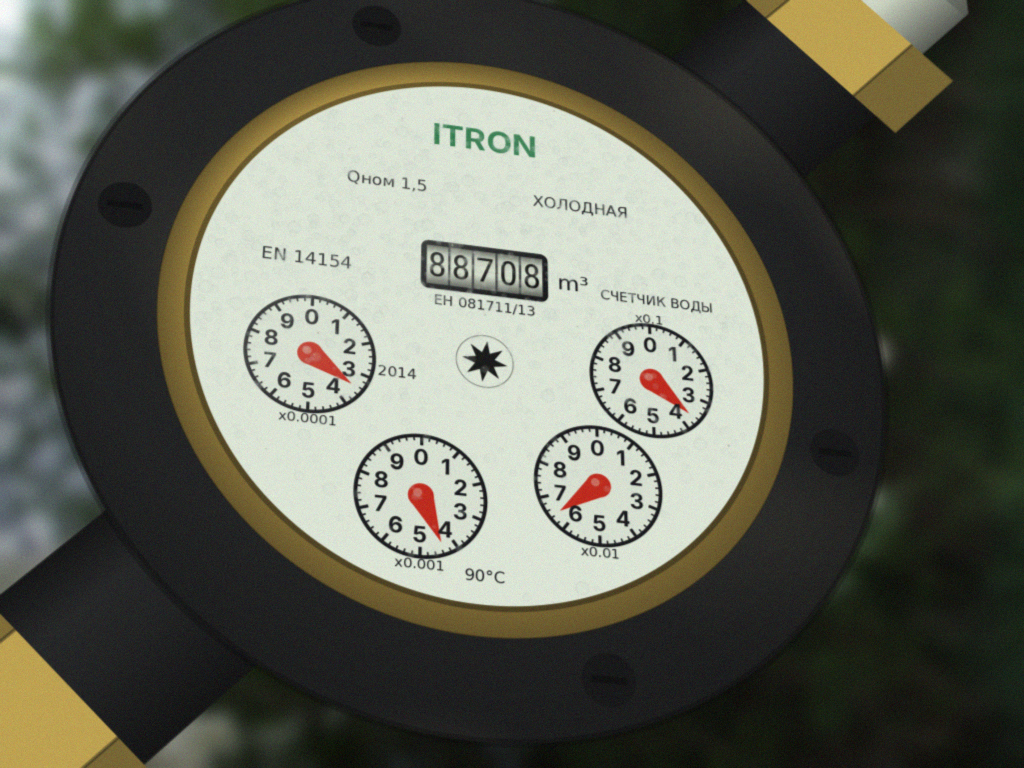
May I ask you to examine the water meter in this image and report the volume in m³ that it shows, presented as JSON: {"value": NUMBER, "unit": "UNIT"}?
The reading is {"value": 88708.3643, "unit": "m³"}
